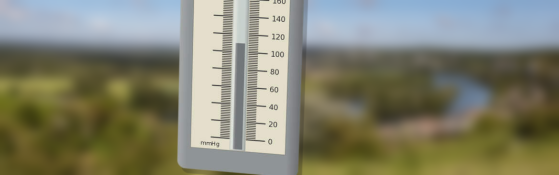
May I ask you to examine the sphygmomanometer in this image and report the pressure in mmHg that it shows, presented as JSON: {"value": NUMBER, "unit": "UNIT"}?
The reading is {"value": 110, "unit": "mmHg"}
